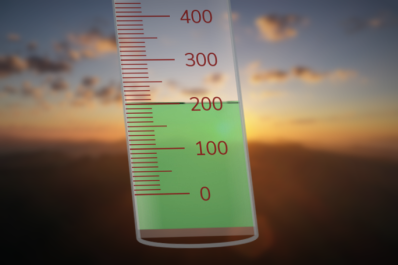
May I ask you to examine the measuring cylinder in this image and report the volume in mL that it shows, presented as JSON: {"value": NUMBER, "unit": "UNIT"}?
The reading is {"value": 200, "unit": "mL"}
